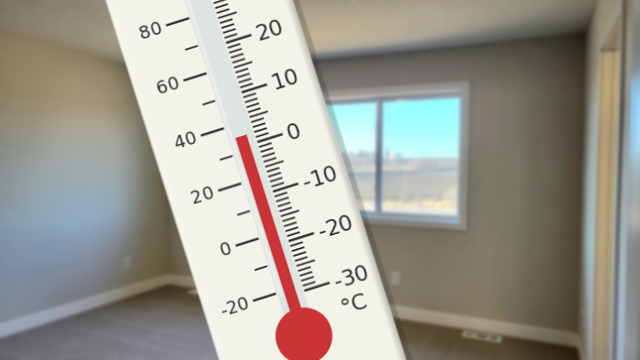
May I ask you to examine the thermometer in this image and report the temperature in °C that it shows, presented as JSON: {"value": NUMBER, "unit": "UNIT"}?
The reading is {"value": 2, "unit": "°C"}
